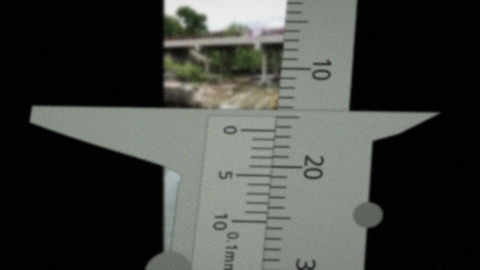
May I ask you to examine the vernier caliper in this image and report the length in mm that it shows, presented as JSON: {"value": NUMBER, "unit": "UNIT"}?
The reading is {"value": 16.4, "unit": "mm"}
